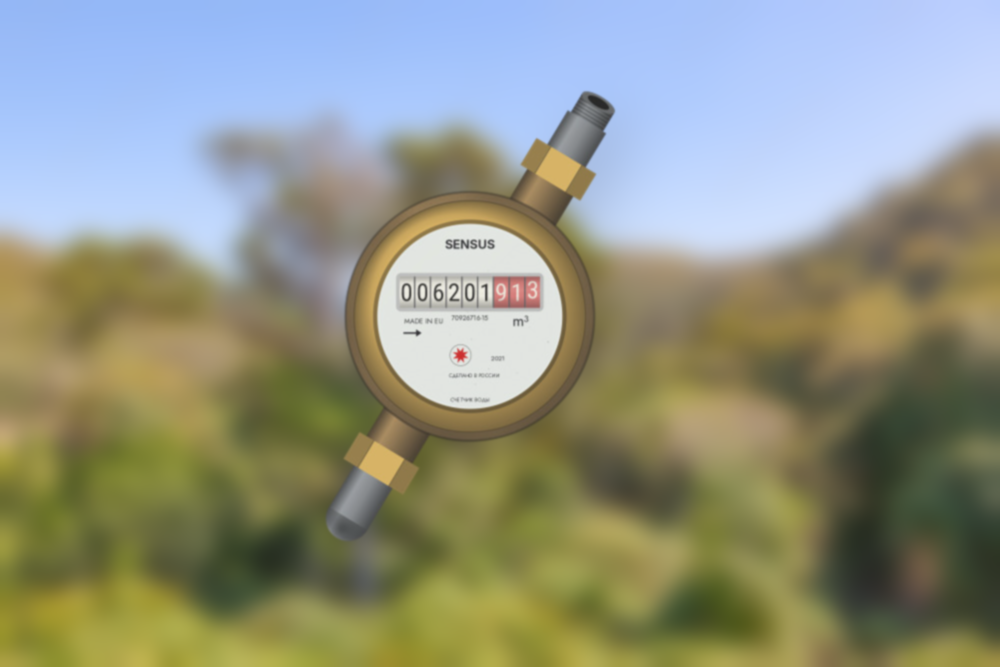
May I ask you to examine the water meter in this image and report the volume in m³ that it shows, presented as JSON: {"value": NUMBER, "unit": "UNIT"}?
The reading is {"value": 6201.913, "unit": "m³"}
